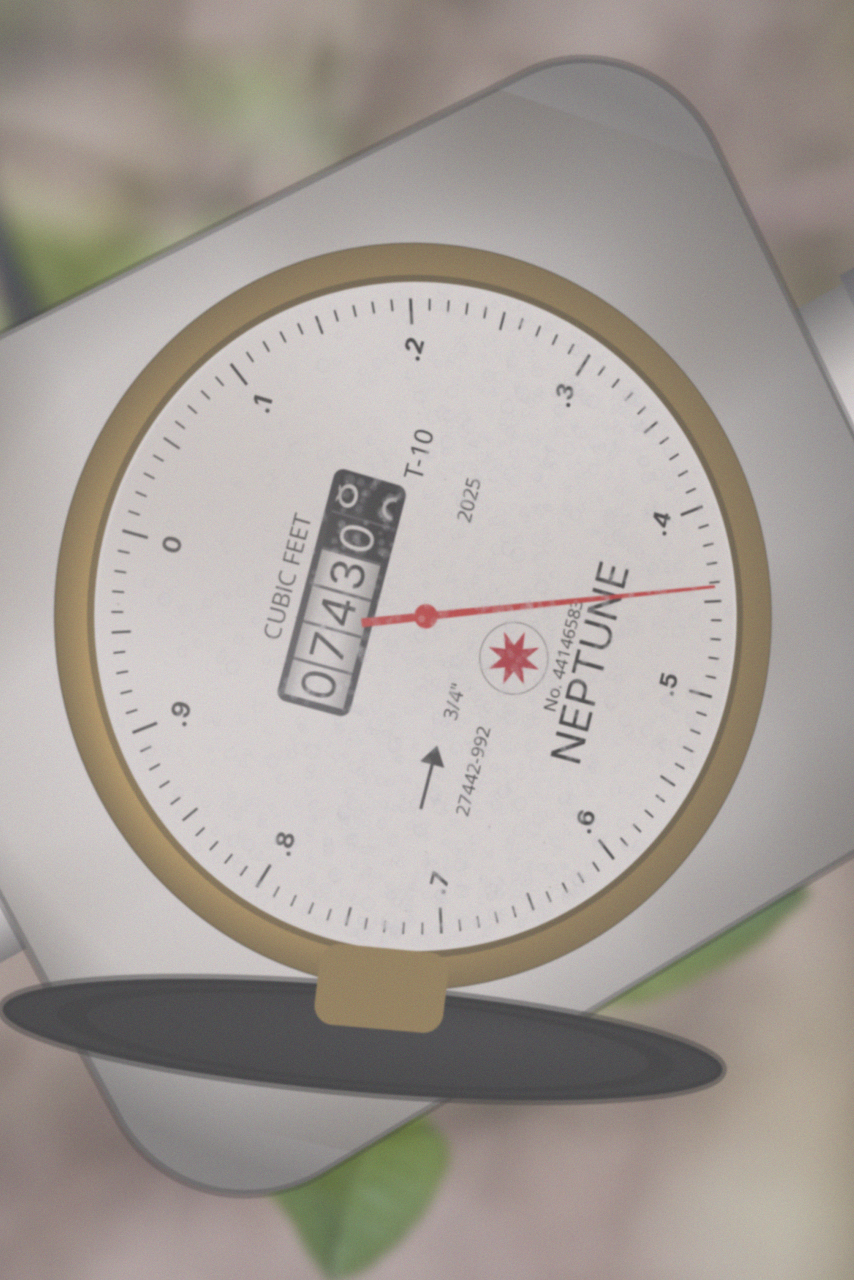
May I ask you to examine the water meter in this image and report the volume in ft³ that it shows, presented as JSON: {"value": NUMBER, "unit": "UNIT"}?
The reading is {"value": 74308.44, "unit": "ft³"}
